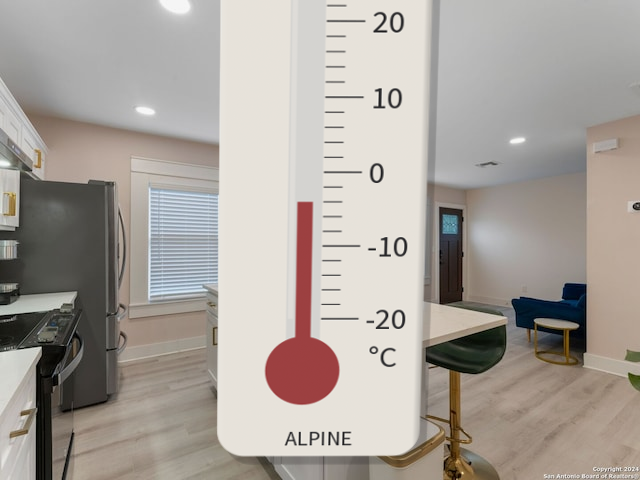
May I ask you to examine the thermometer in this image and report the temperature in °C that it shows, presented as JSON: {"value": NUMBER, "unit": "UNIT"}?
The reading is {"value": -4, "unit": "°C"}
